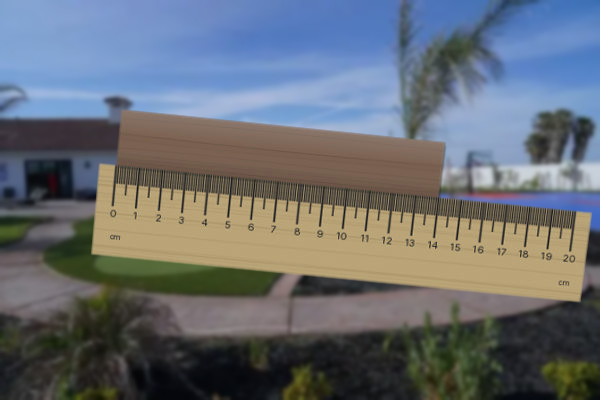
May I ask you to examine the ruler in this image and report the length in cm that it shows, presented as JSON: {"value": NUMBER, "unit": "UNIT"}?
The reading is {"value": 14, "unit": "cm"}
